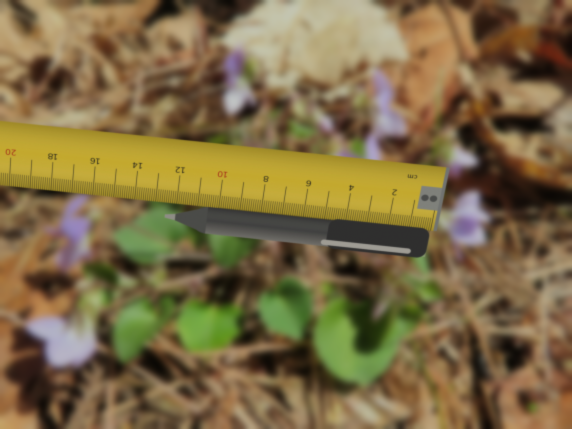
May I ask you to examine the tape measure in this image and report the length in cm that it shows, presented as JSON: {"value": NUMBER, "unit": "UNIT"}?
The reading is {"value": 12.5, "unit": "cm"}
